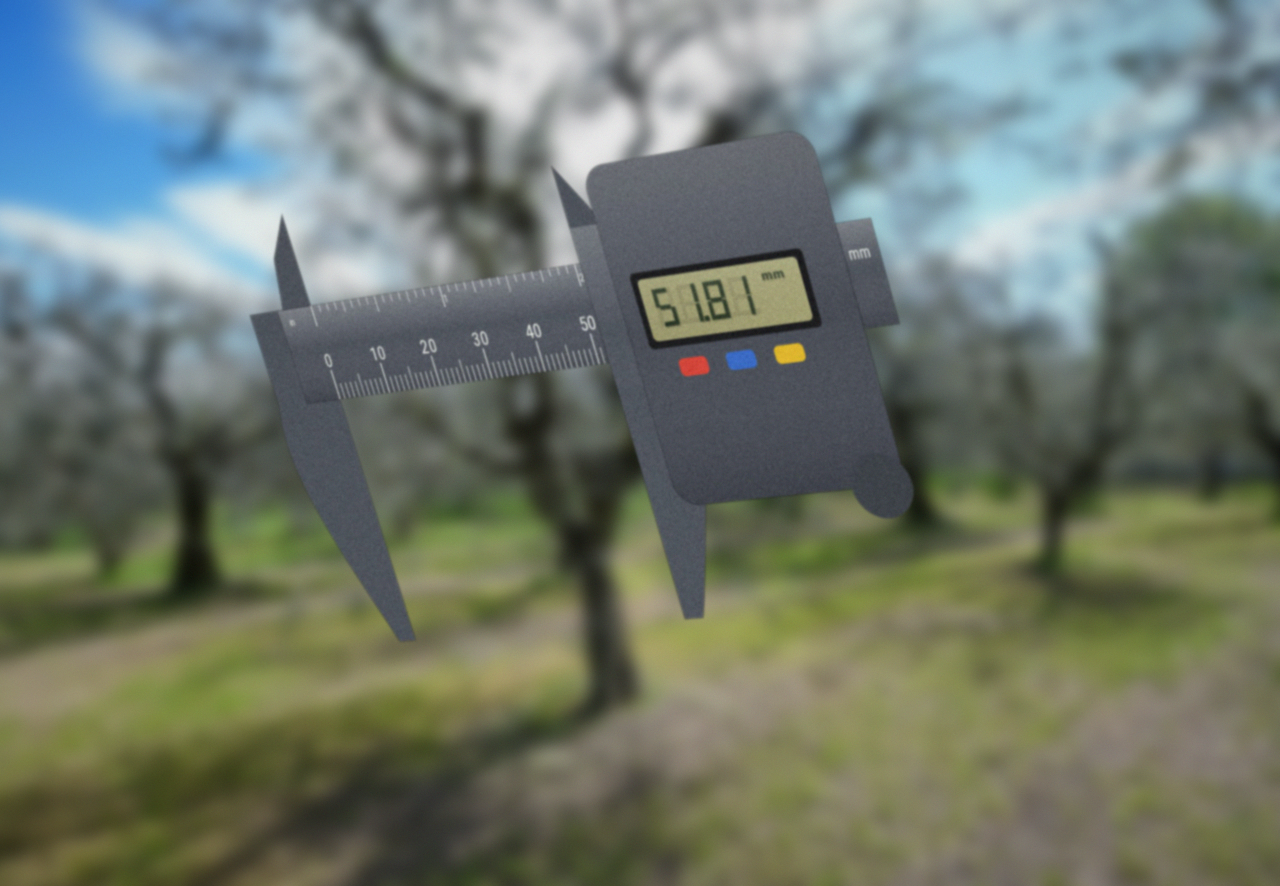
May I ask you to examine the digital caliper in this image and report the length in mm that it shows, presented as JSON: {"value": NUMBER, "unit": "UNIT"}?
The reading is {"value": 51.81, "unit": "mm"}
